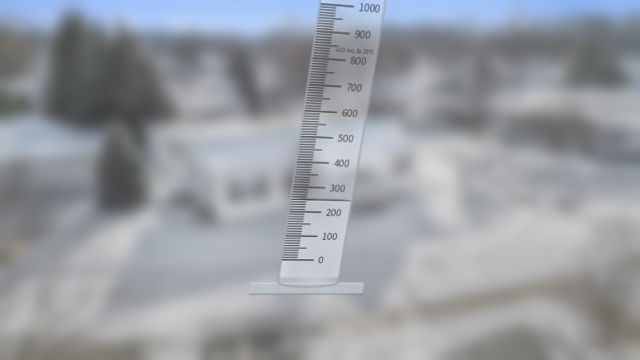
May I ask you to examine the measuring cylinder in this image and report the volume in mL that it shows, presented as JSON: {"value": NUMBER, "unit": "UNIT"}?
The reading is {"value": 250, "unit": "mL"}
